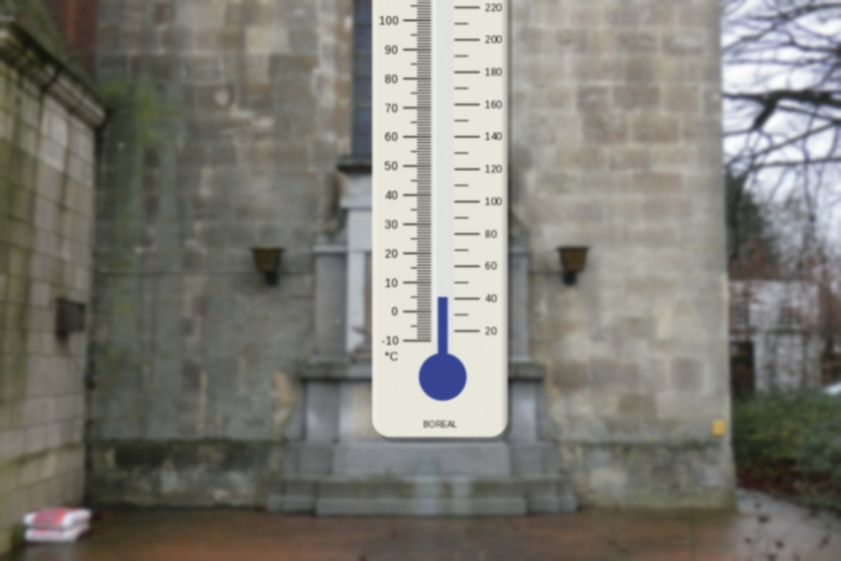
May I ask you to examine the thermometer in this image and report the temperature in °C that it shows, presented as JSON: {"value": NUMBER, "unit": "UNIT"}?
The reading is {"value": 5, "unit": "°C"}
